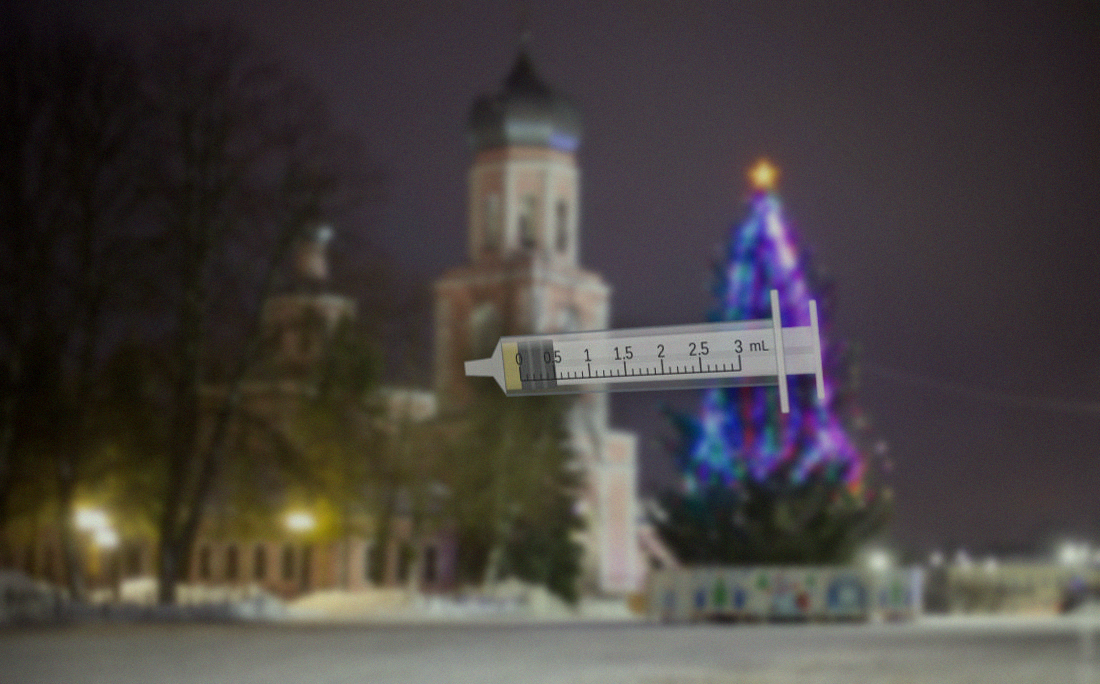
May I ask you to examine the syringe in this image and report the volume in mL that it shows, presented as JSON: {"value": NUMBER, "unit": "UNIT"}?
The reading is {"value": 0, "unit": "mL"}
